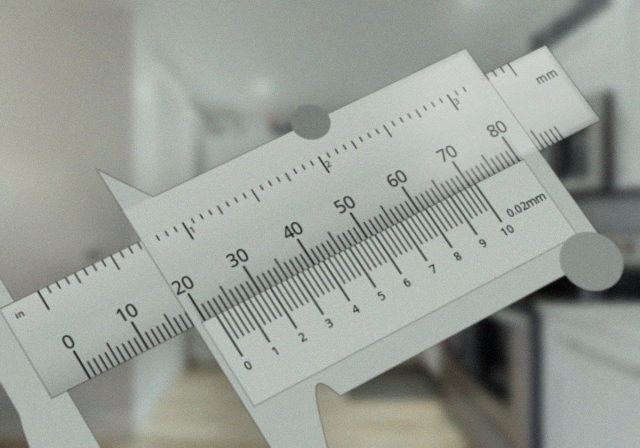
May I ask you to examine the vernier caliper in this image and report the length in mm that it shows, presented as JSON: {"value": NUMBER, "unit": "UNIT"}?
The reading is {"value": 22.0, "unit": "mm"}
